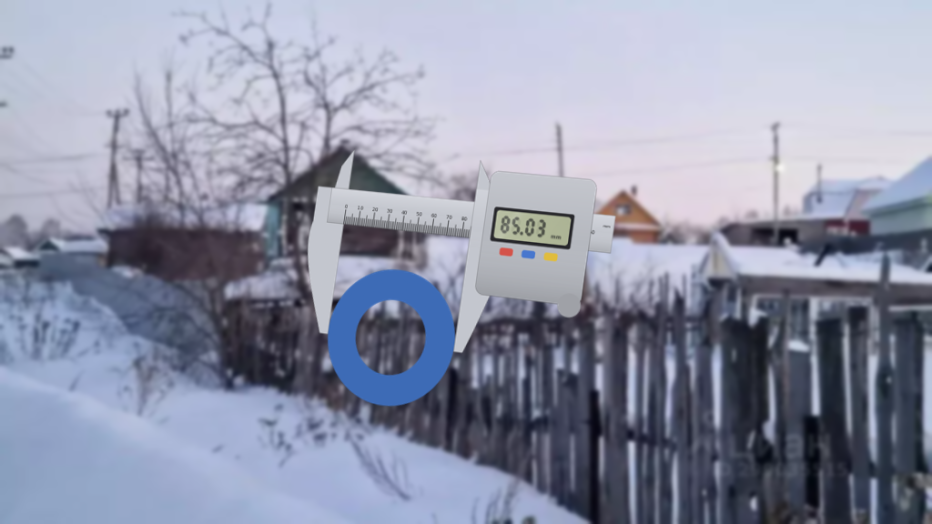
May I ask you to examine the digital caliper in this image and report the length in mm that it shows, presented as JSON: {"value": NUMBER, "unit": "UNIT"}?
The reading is {"value": 85.03, "unit": "mm"}
